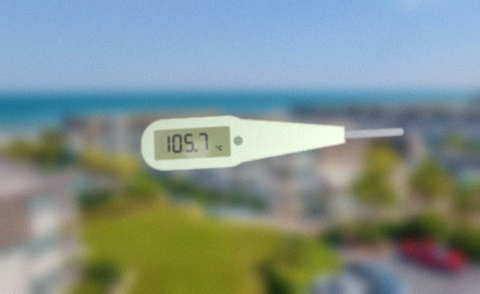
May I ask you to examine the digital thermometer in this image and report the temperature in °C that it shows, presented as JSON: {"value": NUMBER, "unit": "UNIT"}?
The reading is {"value": 105.7, "unit": "°C"}
